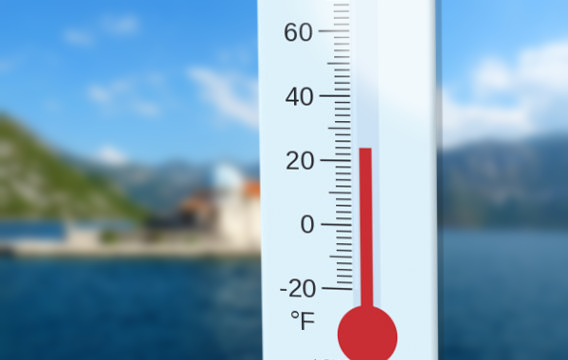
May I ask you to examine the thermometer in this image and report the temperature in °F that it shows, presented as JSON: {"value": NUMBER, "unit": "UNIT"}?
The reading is {"value": 24, "unit": "°F"}
